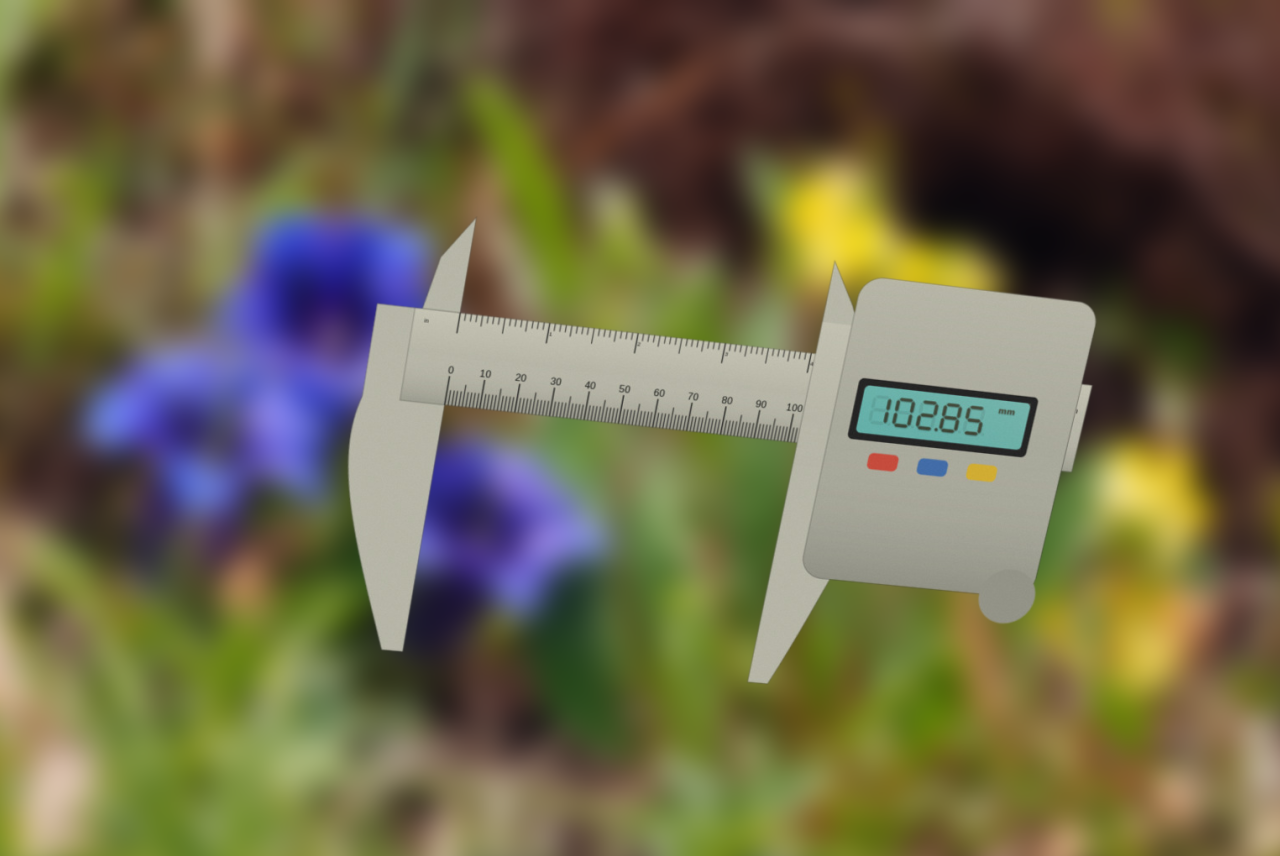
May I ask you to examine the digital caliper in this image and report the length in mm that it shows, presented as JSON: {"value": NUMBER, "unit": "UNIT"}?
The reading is {"value": 102.85, "unit": "mm"}
